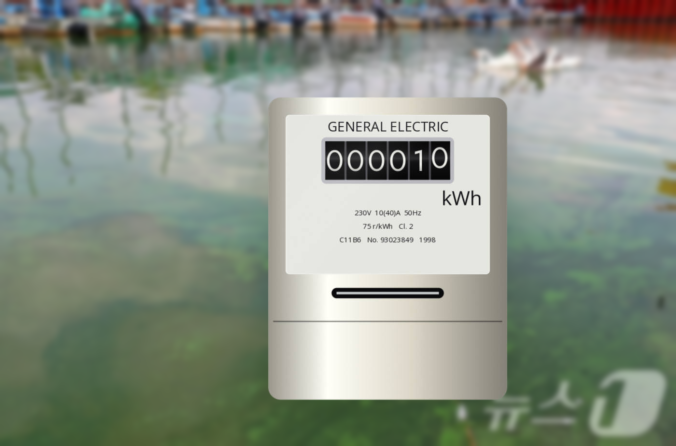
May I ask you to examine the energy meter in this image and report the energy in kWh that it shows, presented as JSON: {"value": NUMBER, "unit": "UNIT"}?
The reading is {"value": 10, "unit": "kWh"}
